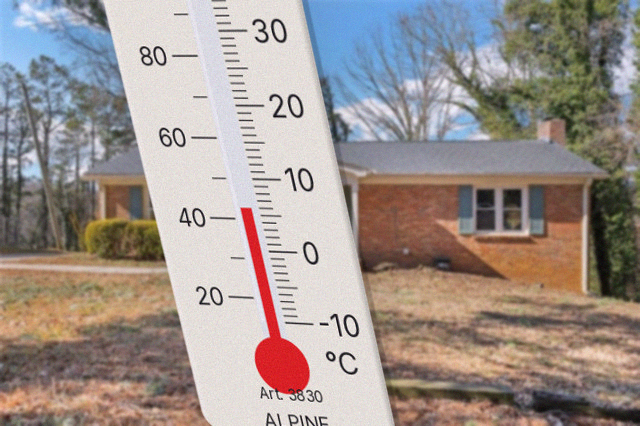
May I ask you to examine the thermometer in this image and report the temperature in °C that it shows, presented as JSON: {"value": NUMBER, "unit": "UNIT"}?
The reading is {"value": 6, "unit": "°C"}
